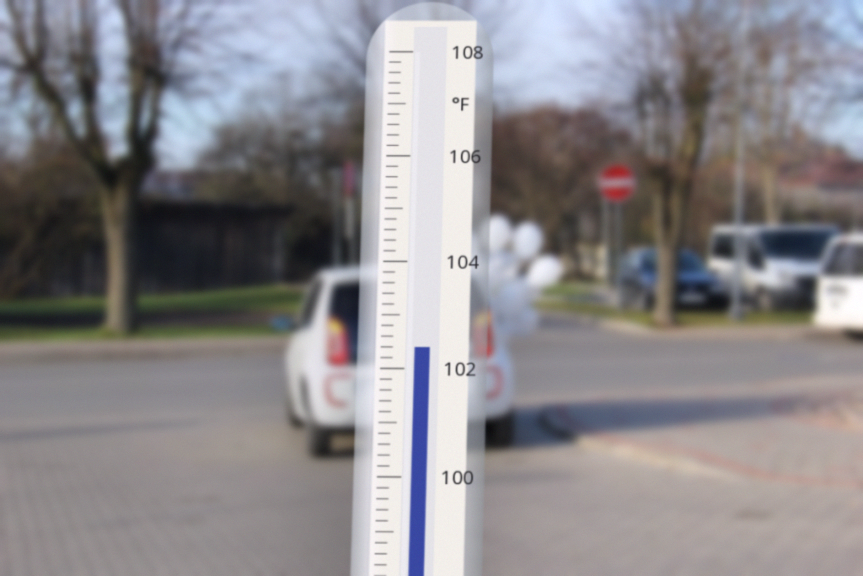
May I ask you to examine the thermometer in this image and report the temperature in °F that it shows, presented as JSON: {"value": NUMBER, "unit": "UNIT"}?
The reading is {"value": 102.4, "unit": "°F"}
